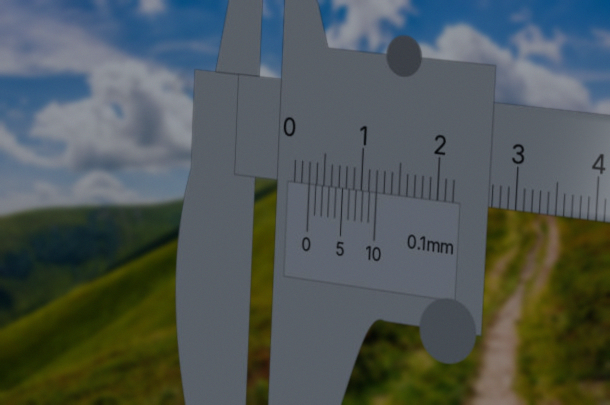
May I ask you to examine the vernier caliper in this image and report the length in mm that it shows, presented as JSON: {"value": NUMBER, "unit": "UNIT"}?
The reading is {"value": 3.0, "unit": "mm"}
